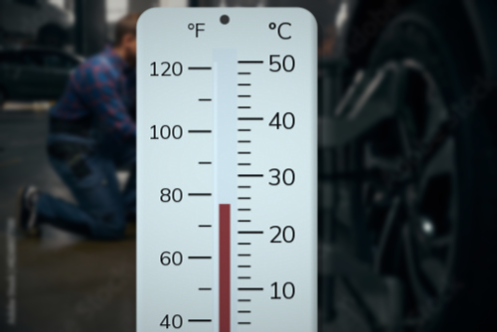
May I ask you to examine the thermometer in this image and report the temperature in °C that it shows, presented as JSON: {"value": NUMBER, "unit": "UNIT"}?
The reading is {"value": 25, "unit": "°C"}
